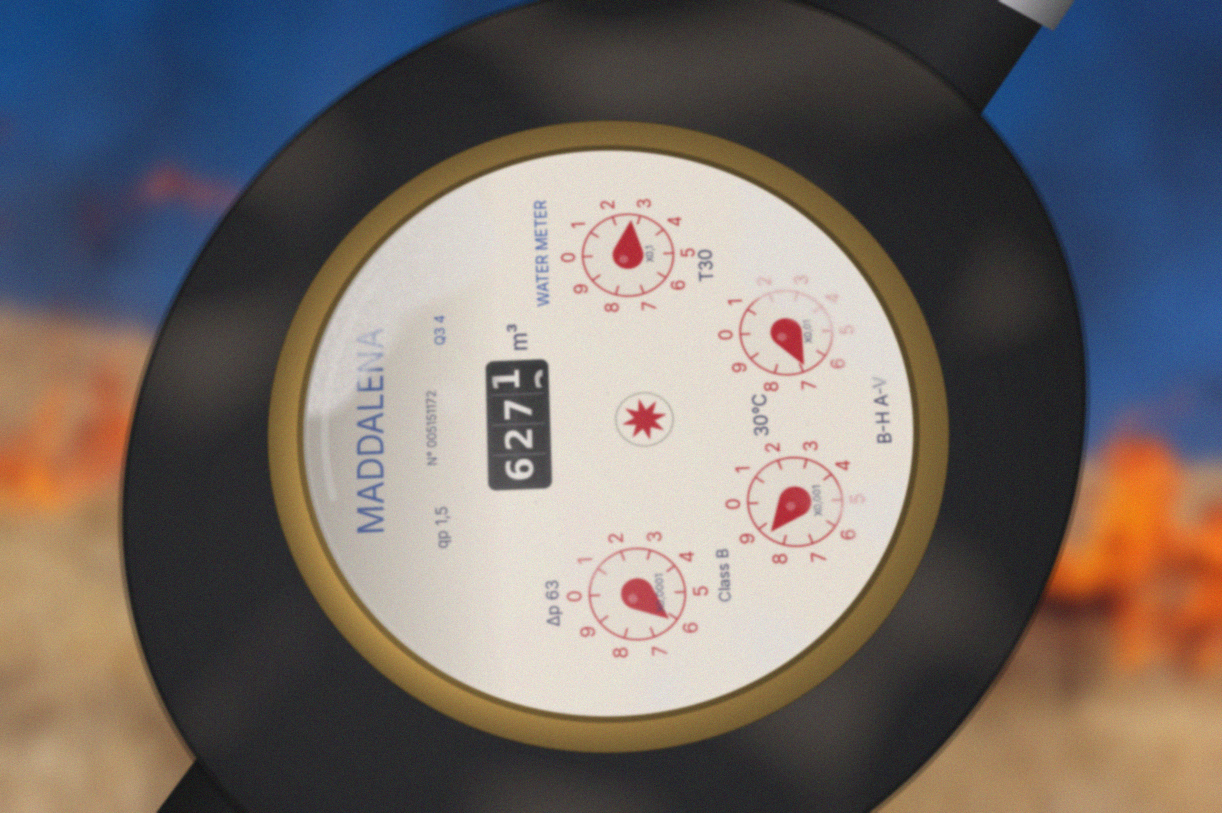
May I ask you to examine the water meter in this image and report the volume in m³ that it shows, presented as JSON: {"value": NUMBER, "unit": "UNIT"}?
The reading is {"value": 6271.2686, "unit": "m³"}
